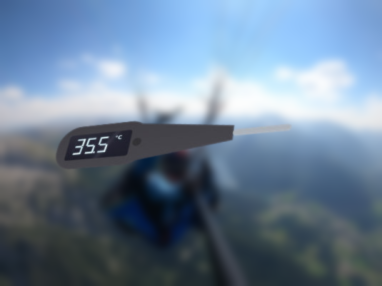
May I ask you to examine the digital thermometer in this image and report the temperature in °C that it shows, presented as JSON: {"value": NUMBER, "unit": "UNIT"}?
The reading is {"value": 35.5, "unit": "°C"}
